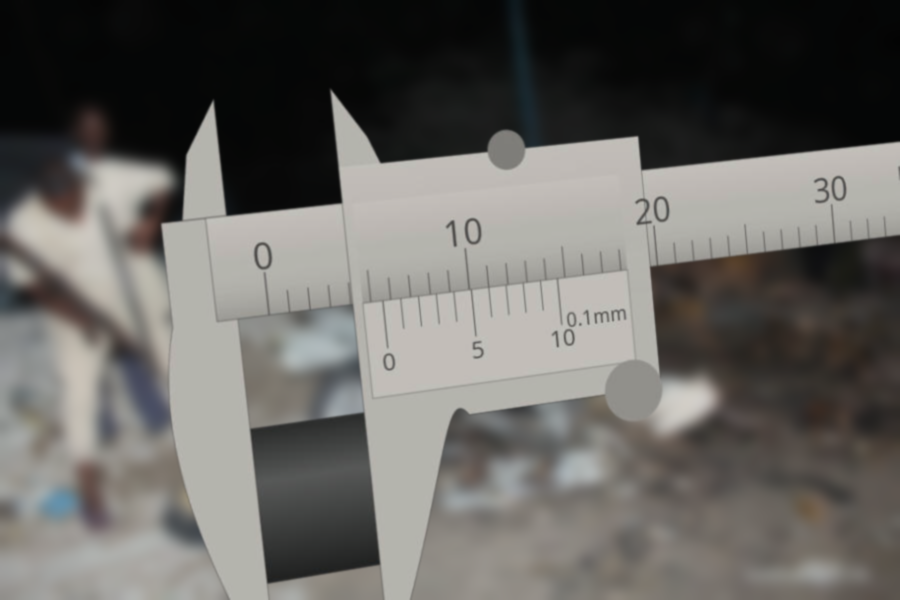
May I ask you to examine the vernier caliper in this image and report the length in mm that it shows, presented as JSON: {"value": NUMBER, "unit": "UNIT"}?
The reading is {"value": 5.6, "unit": "mm"}
